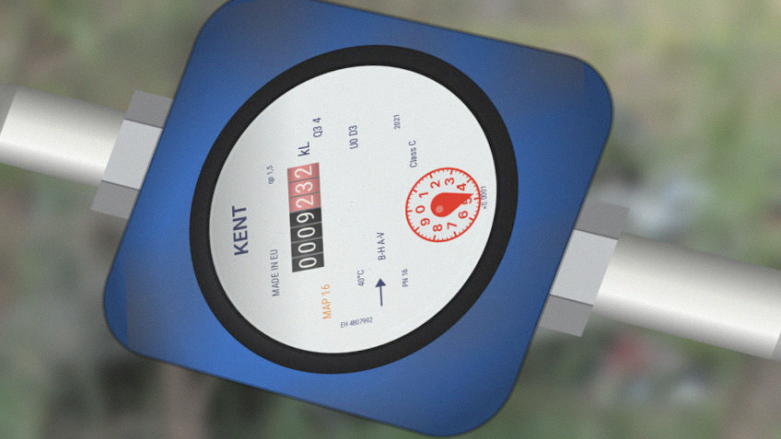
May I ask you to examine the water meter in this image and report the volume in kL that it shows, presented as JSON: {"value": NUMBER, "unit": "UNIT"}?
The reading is {"value": 9.2324, "unit": "kL"}
